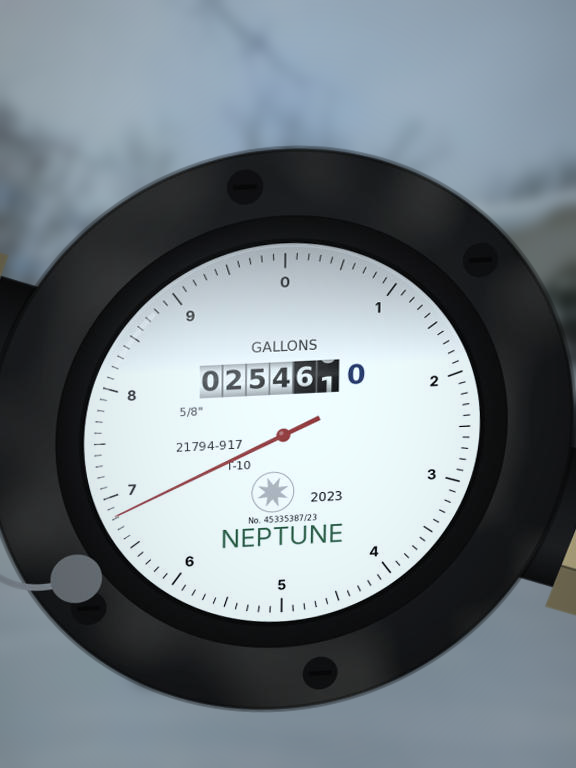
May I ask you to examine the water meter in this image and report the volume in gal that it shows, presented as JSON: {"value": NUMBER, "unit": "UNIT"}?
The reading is {"value": 254606.8, "unit": "gal"}
